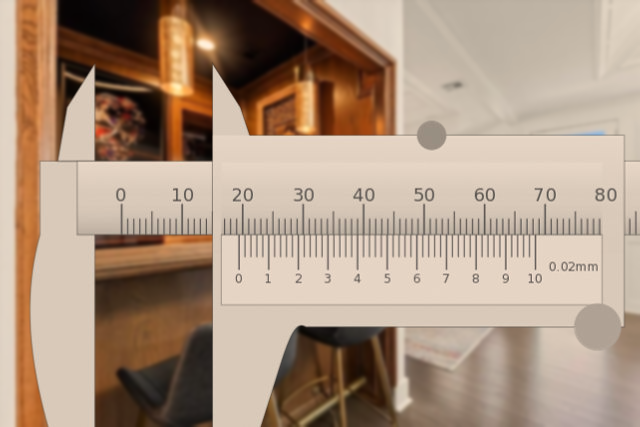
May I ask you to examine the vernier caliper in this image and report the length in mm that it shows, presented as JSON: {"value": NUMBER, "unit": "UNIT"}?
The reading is {"value": 19.4, "unit": "mm"}
